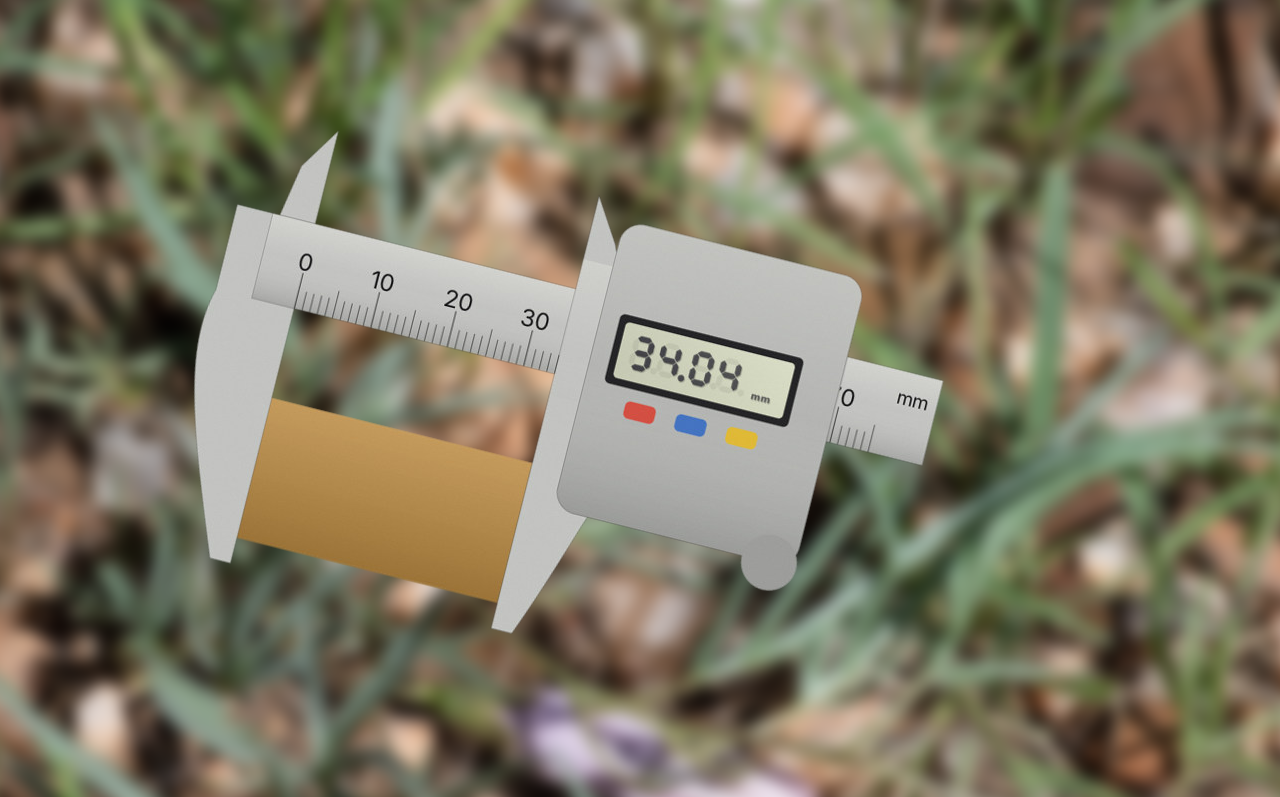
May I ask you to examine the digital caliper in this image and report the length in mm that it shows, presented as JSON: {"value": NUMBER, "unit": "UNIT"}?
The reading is {"value": 34.04, "unit": "mm"}
